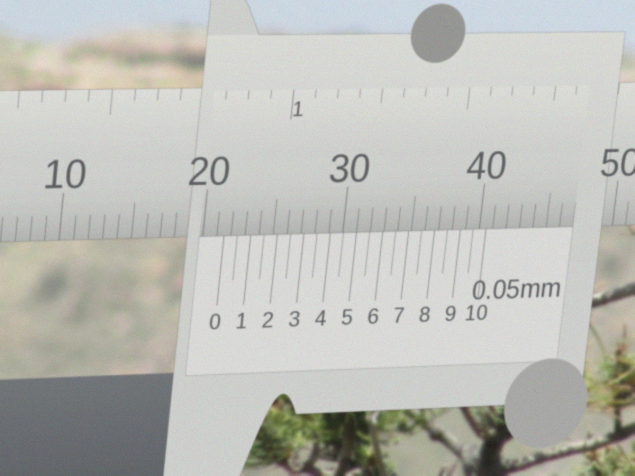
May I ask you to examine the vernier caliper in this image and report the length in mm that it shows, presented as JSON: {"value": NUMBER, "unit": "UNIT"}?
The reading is {"value": 21.5, "unit": "mm"}
